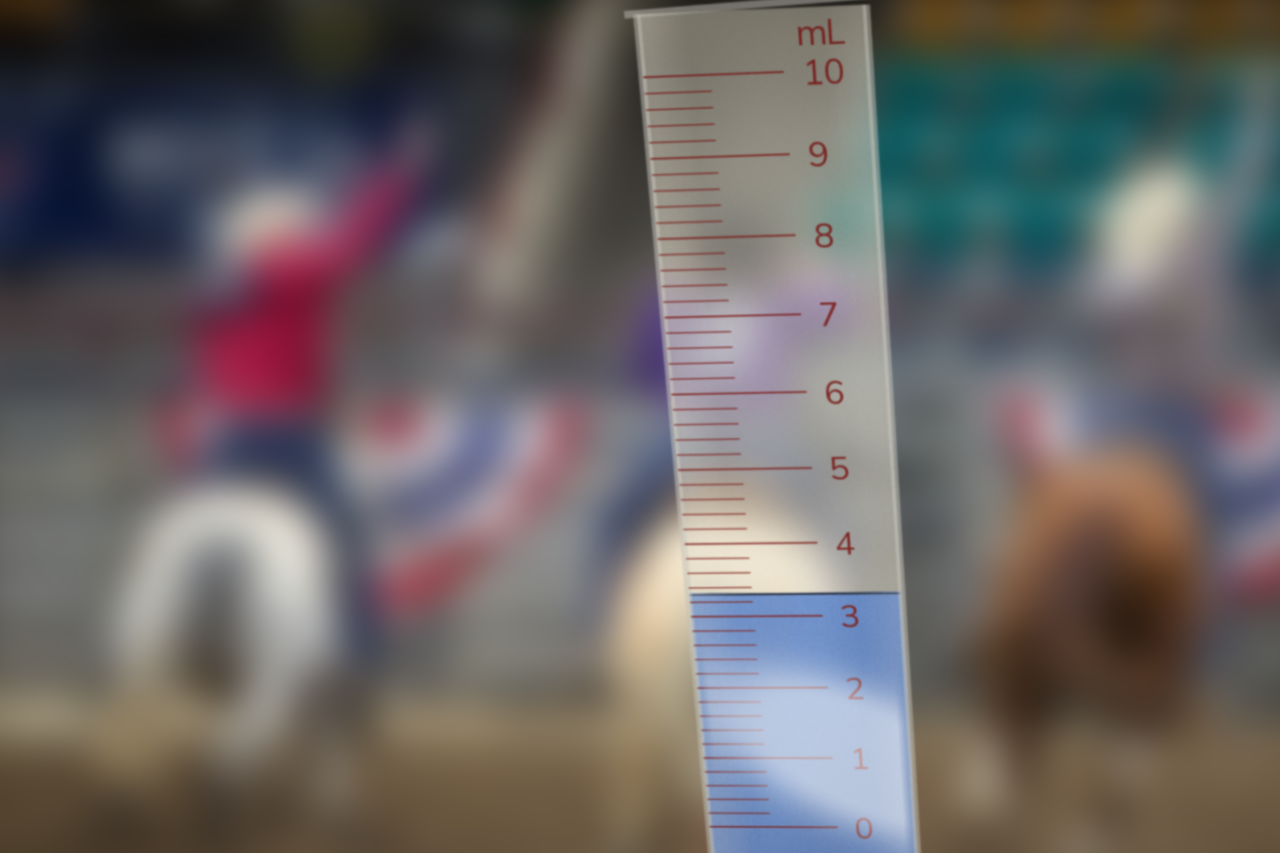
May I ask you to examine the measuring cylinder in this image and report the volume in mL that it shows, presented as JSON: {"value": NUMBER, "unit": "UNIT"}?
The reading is {"value": 3.3, "unit": "mL"}
